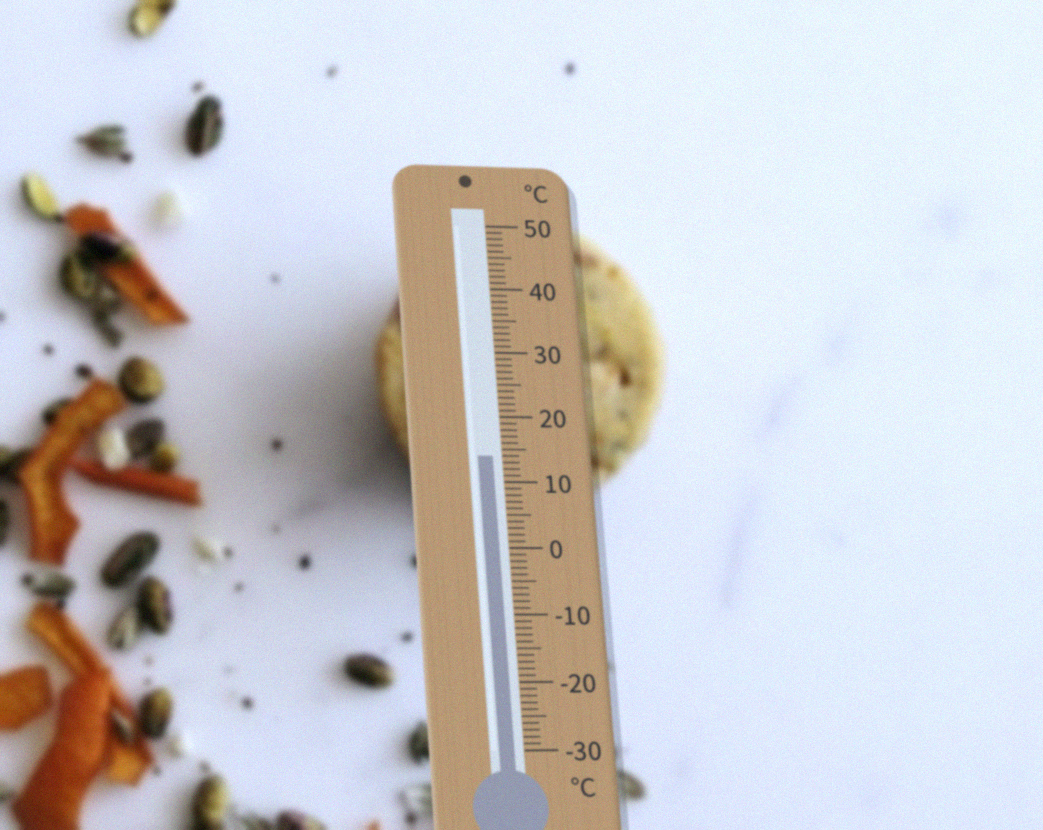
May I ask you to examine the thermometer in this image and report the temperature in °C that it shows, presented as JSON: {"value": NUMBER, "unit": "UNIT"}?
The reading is {"value": 14, "unit": "°C"}
